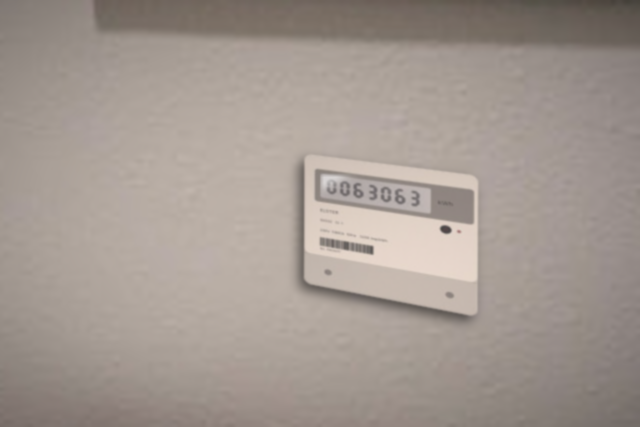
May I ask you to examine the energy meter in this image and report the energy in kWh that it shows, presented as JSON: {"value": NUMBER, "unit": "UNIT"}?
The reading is {"value": 63063, "unit": "kWh"}
